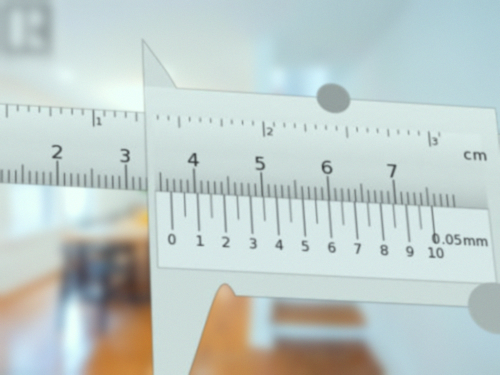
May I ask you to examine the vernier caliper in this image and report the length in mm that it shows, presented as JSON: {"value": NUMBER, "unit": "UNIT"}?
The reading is {"value": 36.5, "unit": "mm"}
